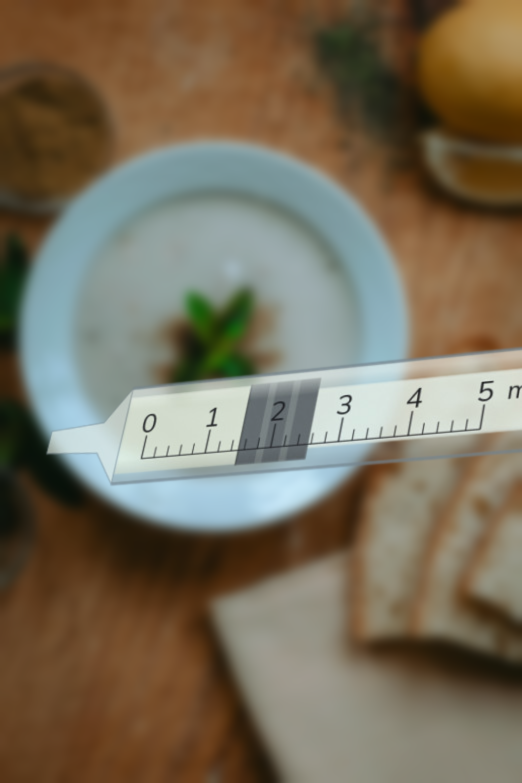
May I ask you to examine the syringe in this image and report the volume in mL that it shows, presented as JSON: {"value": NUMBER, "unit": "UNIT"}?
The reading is {"value": 1.5, "unit": "mL"}
